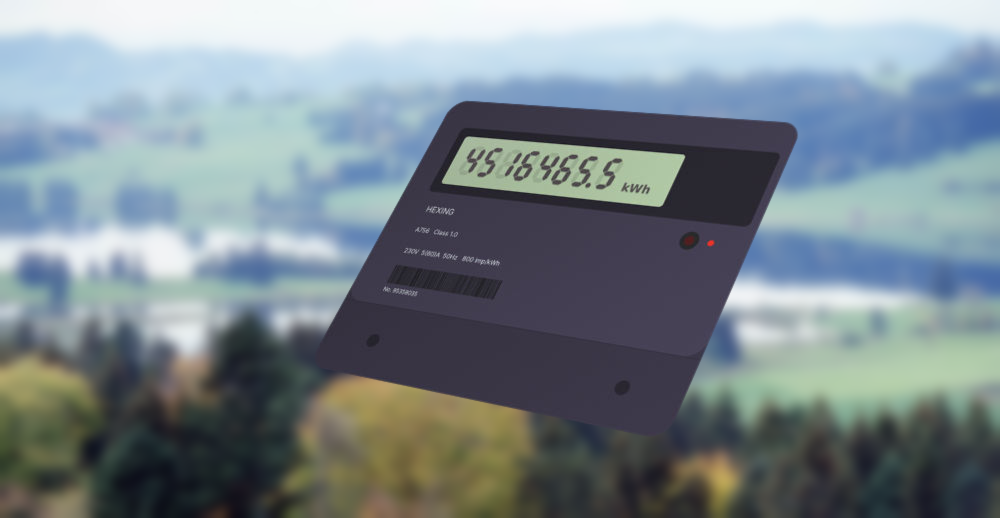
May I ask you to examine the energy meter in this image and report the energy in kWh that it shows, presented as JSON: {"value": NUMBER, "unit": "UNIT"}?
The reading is {"value": 4516465.5, "unit": "kWh"}
